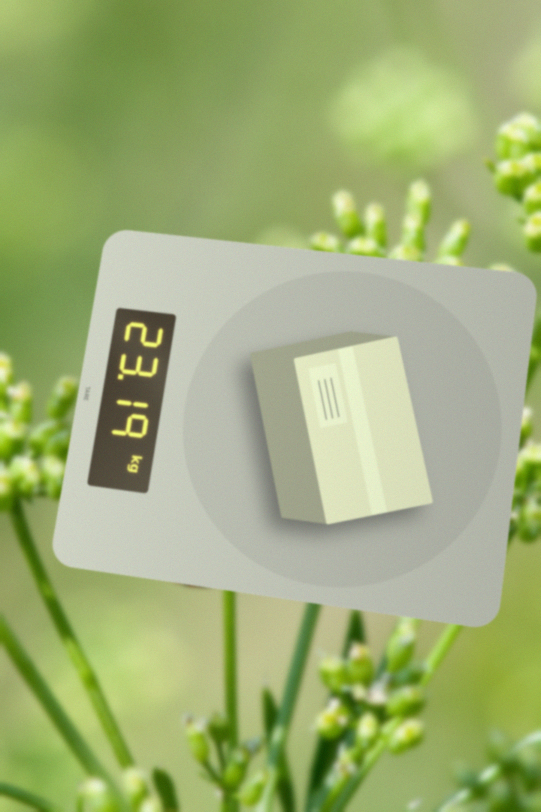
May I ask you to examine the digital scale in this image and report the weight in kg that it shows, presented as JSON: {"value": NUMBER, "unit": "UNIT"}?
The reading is {"value": 23.19, "unit": "kg"}
